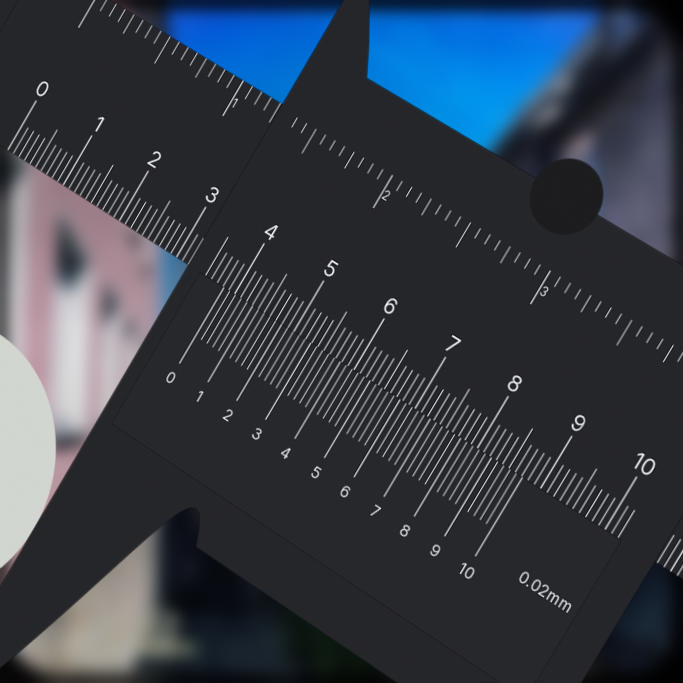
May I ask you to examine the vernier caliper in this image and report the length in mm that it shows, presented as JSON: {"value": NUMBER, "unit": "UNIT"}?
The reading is {"value": 38.2, "unit": "mm"}
